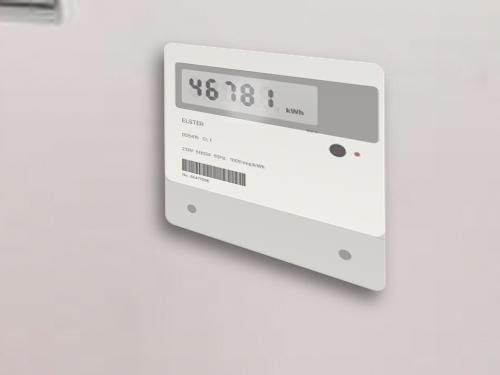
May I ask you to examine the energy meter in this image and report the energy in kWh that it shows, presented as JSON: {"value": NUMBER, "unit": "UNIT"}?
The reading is {"value": 46781, "unit": "kWh"}
